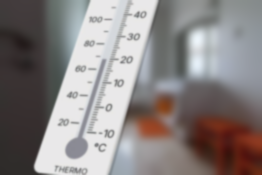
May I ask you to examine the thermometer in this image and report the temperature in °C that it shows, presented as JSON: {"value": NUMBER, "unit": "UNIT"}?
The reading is {"value": 20, "unit": "°C"}
